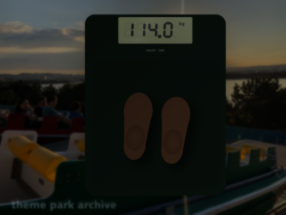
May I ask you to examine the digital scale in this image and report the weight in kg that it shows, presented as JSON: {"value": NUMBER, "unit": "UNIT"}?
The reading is {"value": 114.0, "unit": "kg"}
